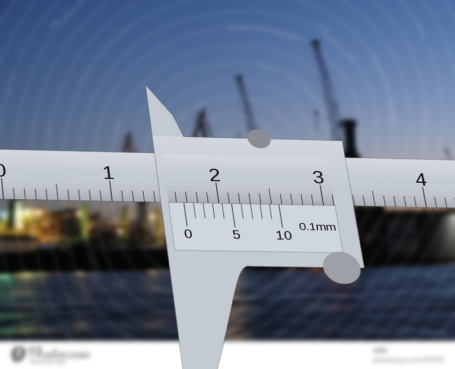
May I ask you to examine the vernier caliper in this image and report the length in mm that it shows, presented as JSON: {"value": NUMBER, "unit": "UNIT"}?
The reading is {"value": 16.7, "unit": "mm"}
